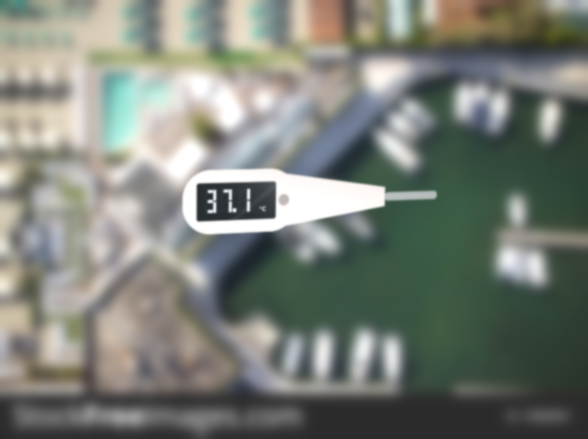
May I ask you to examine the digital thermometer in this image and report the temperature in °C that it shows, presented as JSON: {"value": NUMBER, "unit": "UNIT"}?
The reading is {"value": 37.1, "unit": "°C"}
